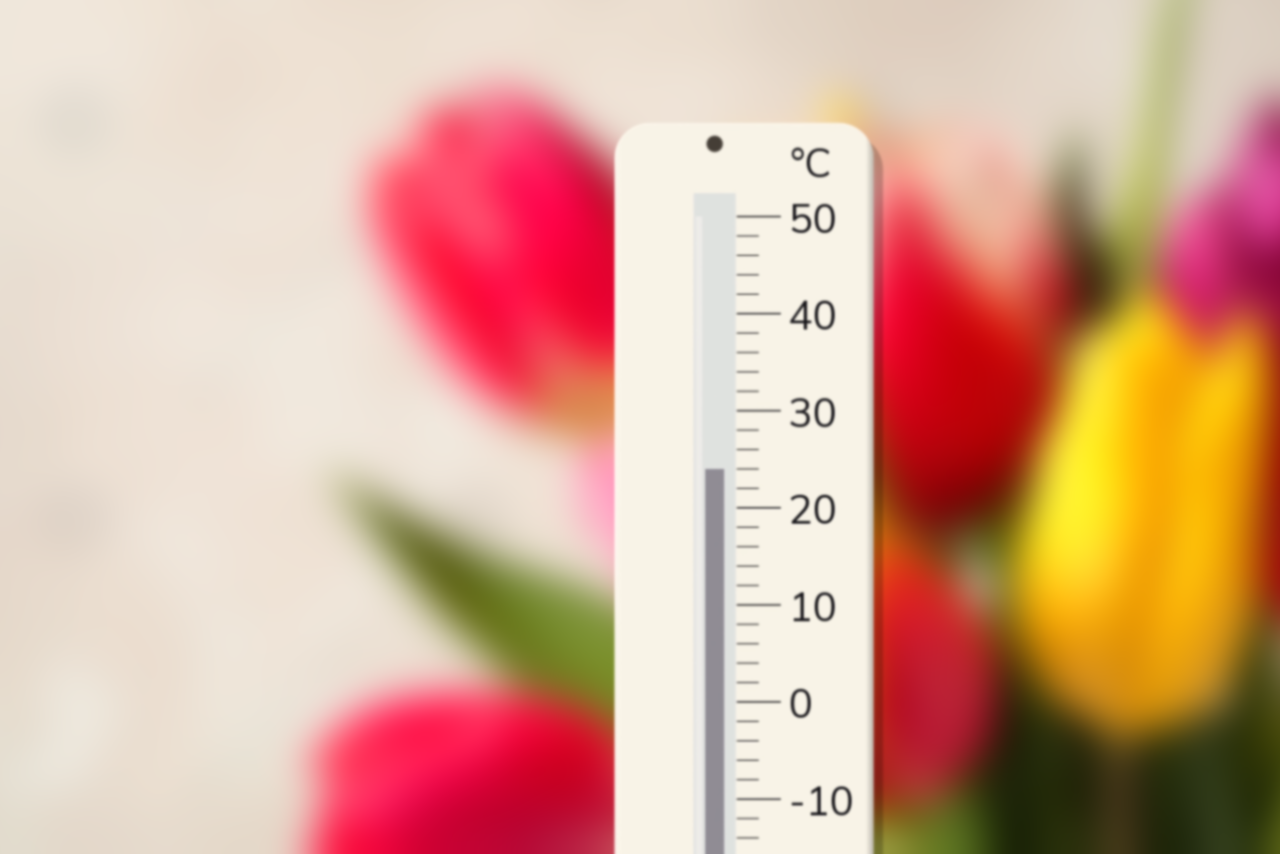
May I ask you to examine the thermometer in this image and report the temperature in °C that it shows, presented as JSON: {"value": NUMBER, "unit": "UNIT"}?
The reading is {"value": 24, "unit": "°C"}
